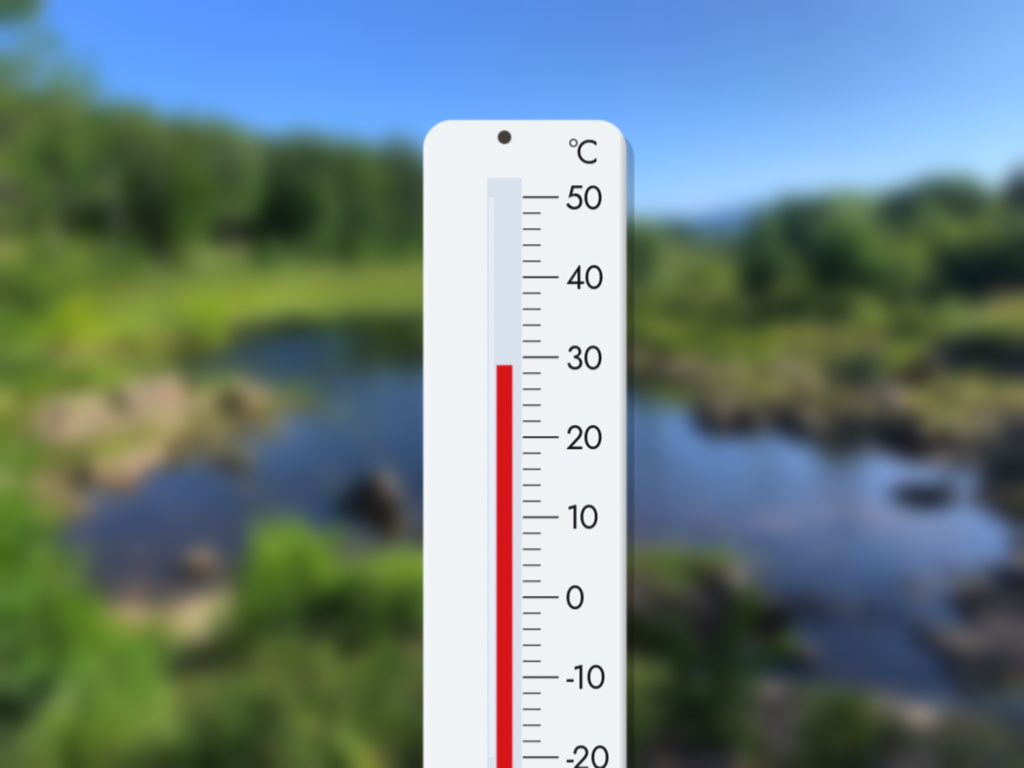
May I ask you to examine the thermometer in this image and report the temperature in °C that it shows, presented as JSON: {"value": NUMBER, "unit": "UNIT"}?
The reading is {"value": 29, "unit": "°C"}
